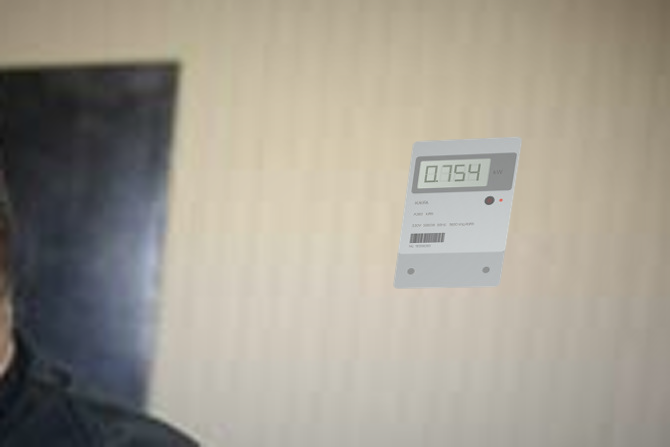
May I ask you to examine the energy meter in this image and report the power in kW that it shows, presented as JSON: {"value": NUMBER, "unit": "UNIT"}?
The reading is {"value": 0.754, "unit": "kW"}
